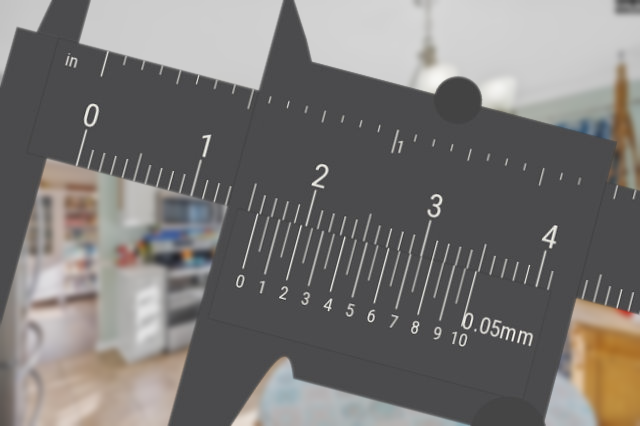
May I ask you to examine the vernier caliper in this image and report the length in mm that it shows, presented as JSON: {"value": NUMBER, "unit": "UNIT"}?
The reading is {"value": 15.8, "unit": "mm"}
